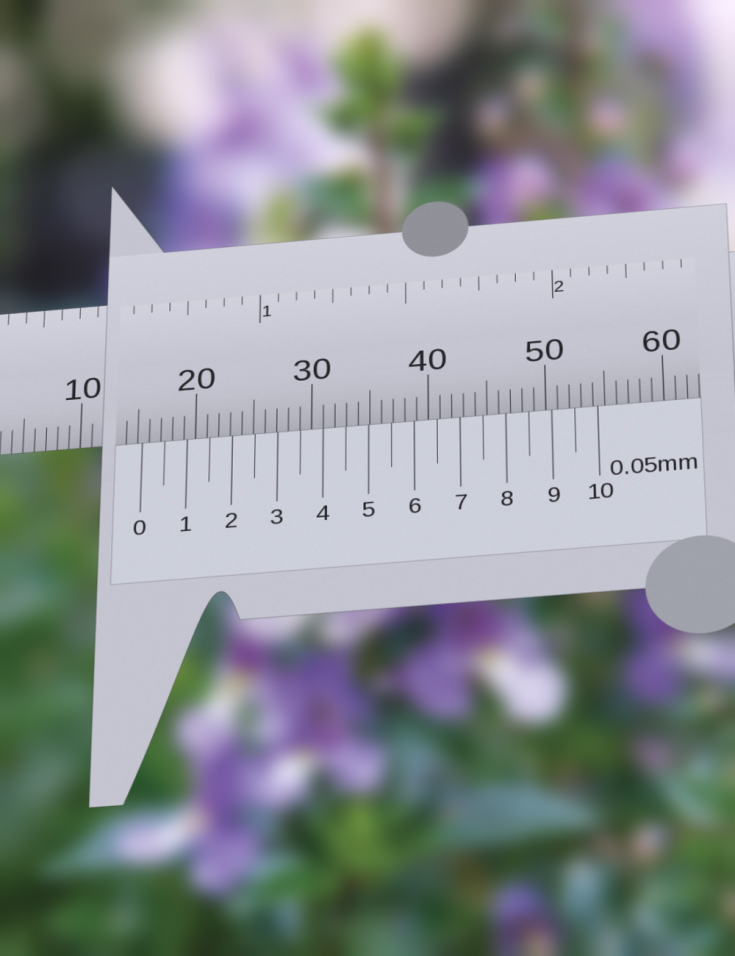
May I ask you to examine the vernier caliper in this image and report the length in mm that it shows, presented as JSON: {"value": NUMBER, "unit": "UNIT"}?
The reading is {"value": 15.4, "unit": "mm"}
